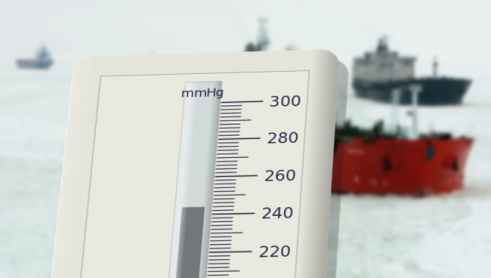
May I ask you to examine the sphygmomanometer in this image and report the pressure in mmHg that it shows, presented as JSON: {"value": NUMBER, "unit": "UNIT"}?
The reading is {"value": 244, "unit": "mmHg"}
